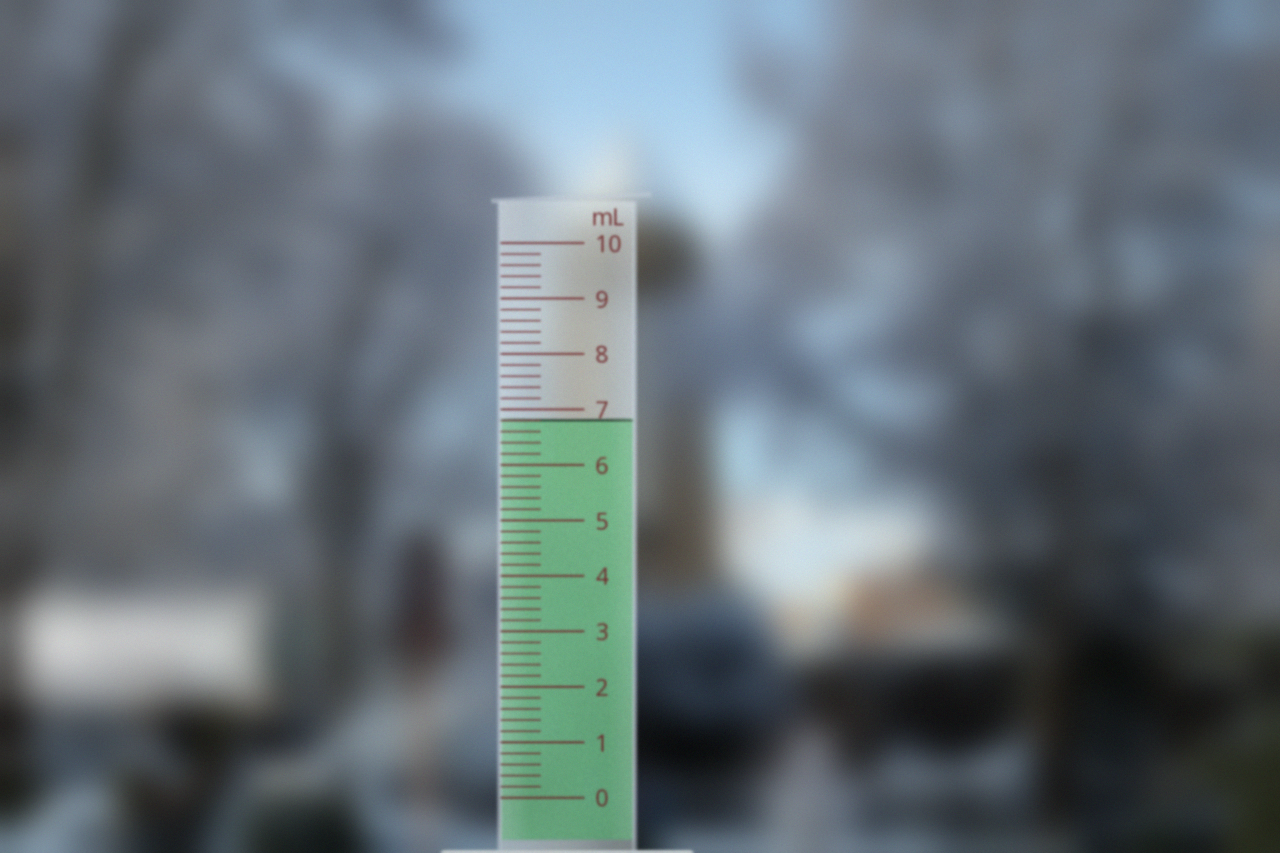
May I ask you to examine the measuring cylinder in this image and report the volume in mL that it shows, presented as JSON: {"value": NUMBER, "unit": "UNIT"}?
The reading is {"value": 6.8, "unit": "mL"}
